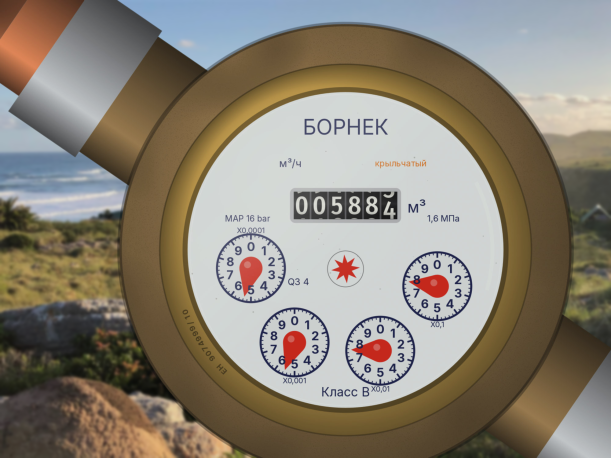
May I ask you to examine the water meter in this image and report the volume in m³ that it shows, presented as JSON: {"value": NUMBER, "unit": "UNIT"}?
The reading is {"value": 5883.7755, "unit": "m³"}
